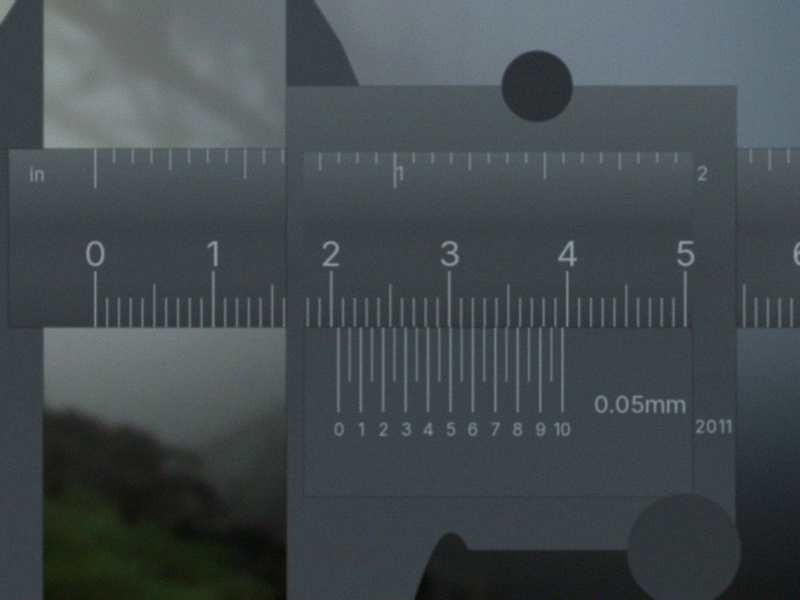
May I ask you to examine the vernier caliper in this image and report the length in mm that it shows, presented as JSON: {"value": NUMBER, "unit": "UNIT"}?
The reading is {"value": 20.6, "unit": "mm"}
